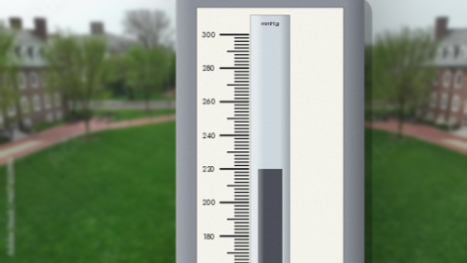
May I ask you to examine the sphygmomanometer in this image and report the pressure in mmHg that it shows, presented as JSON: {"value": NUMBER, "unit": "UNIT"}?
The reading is {"value": 220, "unit": "mmHg"}
